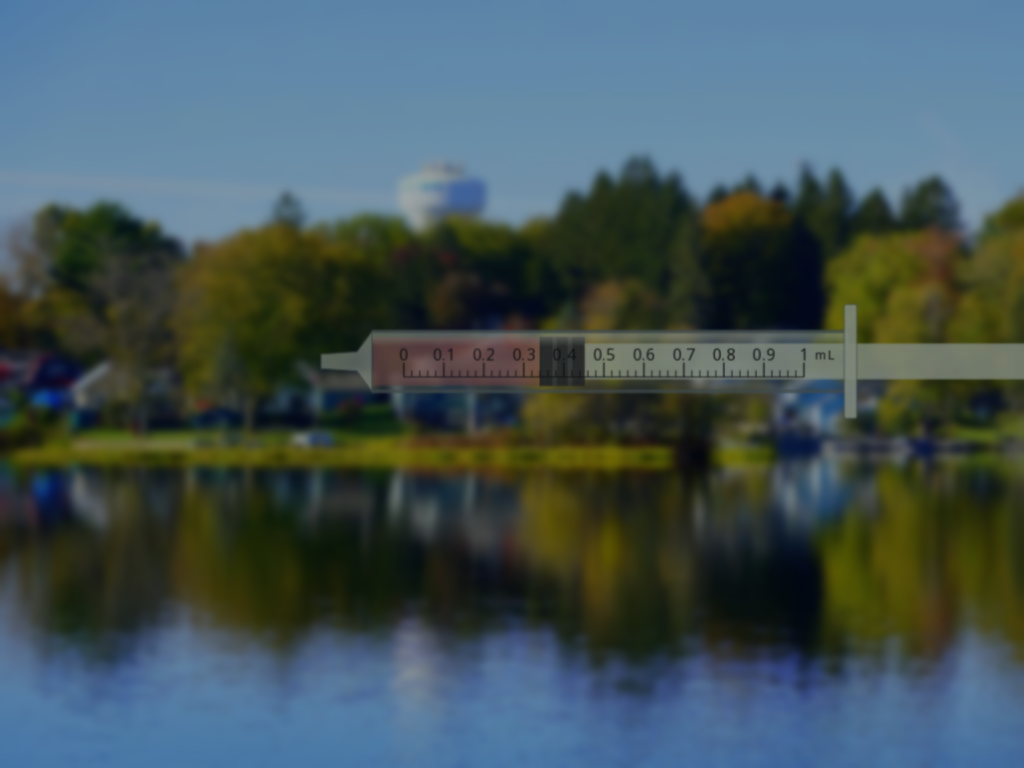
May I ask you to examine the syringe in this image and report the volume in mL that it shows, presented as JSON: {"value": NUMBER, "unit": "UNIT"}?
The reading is {"value": 0.34, "unit": "mL"}
